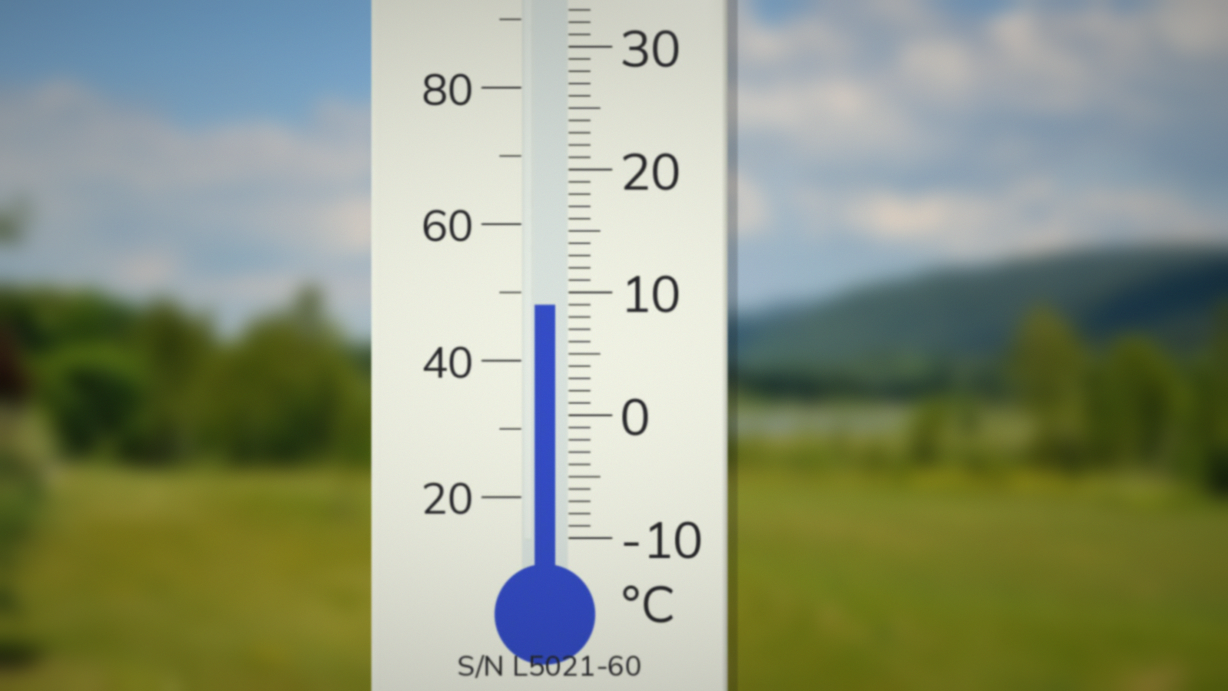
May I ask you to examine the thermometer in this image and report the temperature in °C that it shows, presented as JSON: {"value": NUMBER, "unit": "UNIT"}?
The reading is {"value": 9, "unit": "°C"}
